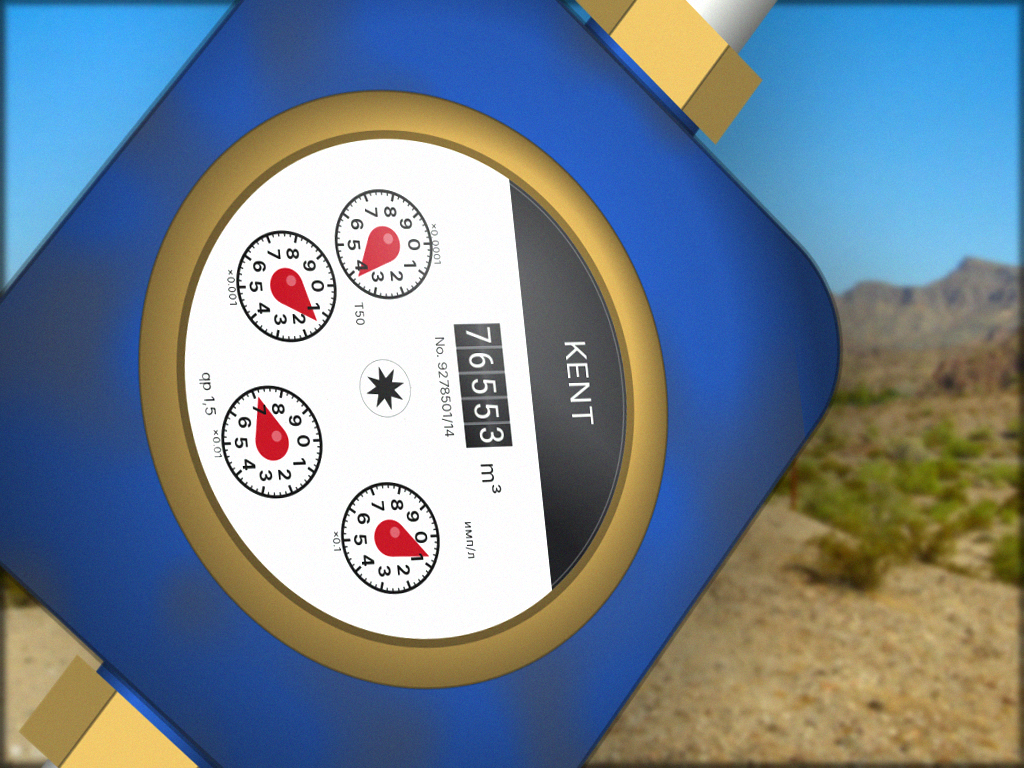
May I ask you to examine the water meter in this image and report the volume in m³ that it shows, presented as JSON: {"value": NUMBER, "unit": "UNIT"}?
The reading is {"value": 76553.0713, "unit": "m³"}
